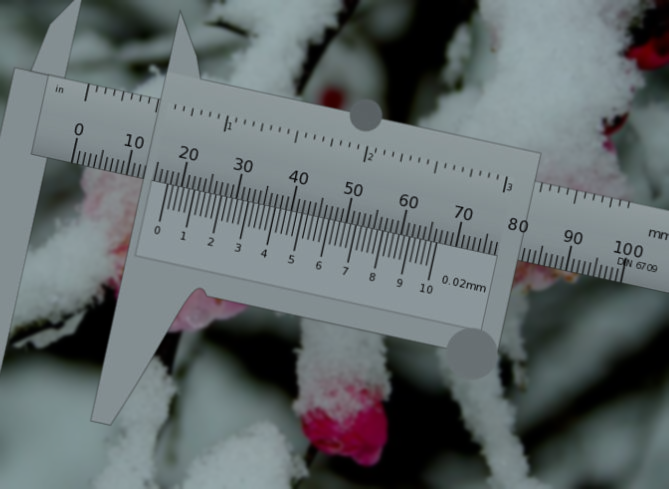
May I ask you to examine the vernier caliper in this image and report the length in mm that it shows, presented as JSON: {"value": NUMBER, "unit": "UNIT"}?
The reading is {"value": 17.5, "unit": "mm"}
